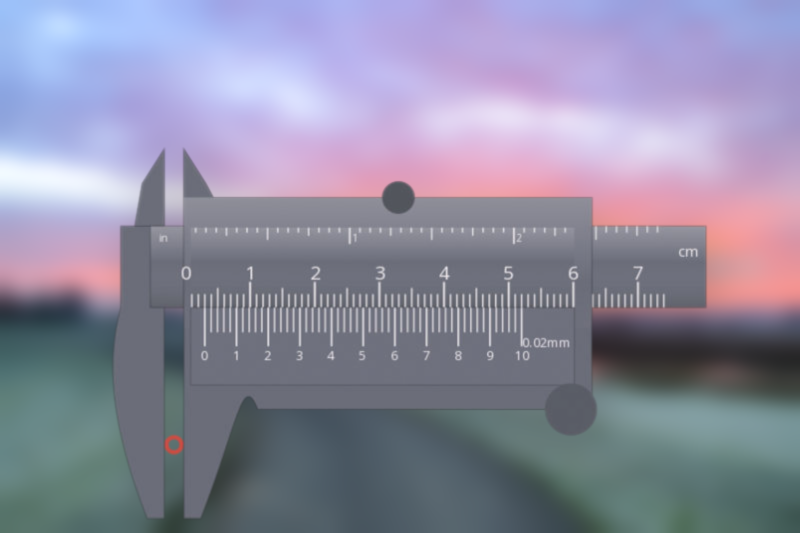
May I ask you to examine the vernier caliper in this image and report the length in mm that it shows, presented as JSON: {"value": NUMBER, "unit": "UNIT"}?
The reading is {"value": 3.0, "unit": "mm"}
